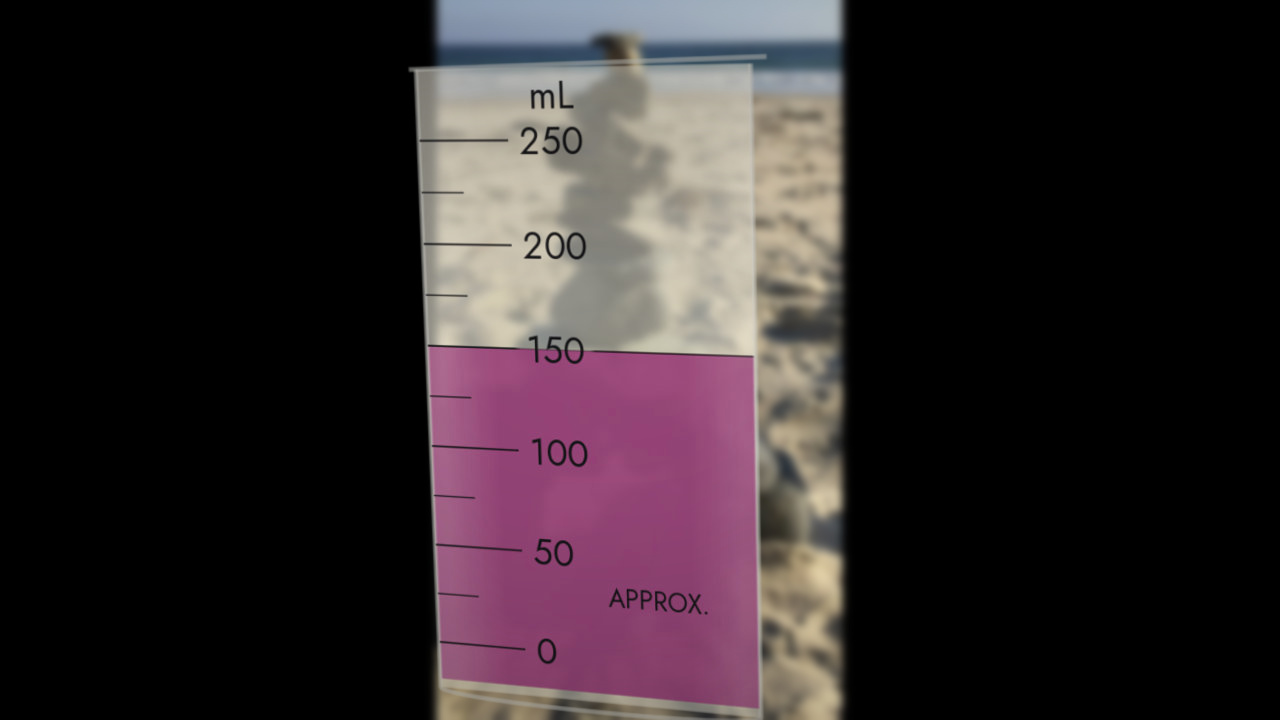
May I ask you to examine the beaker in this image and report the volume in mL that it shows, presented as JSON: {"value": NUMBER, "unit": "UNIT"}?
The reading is {"value": 150, "unit": "mL"}
